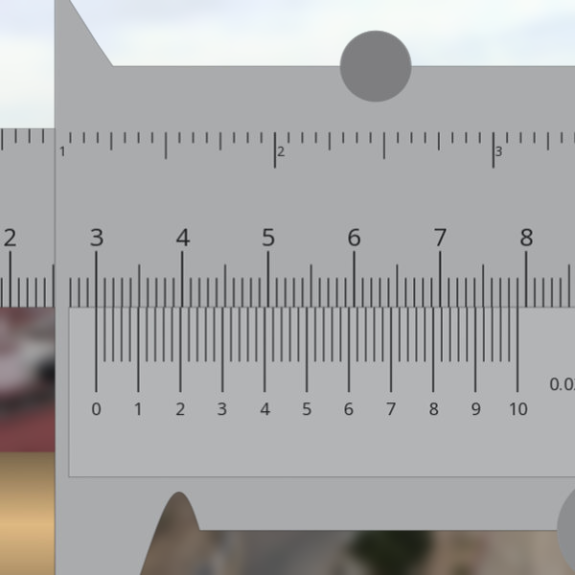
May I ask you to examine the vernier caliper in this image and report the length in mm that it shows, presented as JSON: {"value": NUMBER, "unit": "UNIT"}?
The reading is {"value": 30.0, "unit": "mm"}
